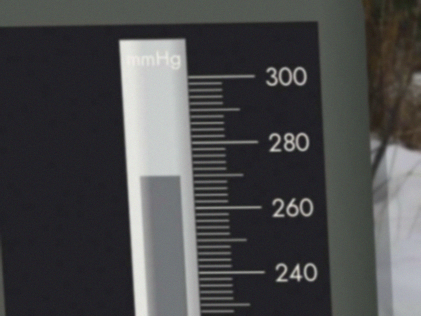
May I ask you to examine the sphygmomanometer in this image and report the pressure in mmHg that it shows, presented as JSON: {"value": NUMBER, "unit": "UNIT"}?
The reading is {"value": 270, "unit": "mmHg"}
